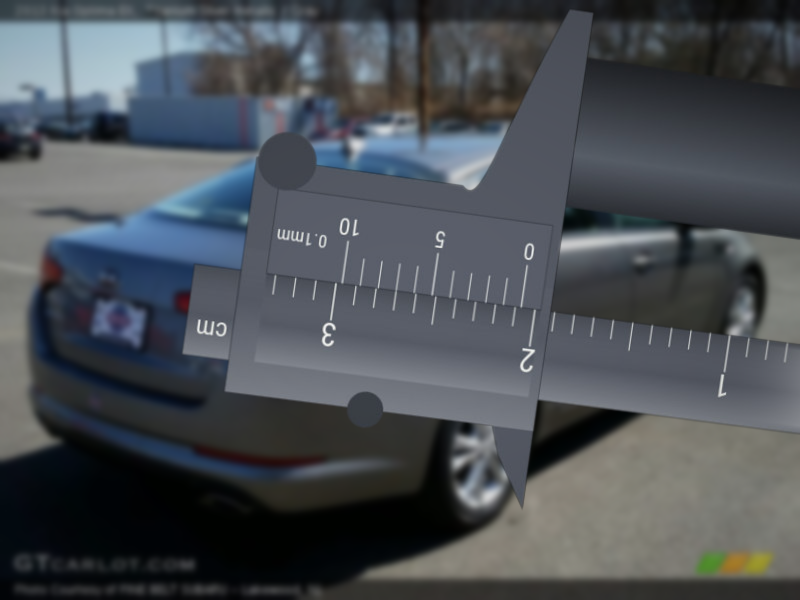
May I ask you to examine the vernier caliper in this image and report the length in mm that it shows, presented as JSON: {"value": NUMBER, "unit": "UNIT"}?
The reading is {"value": 20.7, "unit": "mm"}
